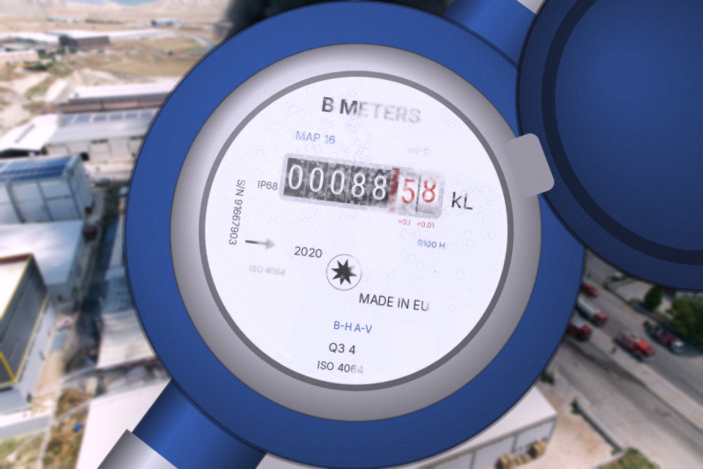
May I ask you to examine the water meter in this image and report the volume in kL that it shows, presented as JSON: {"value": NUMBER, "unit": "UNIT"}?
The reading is {"value": 88.58, "unit": "kL"}
